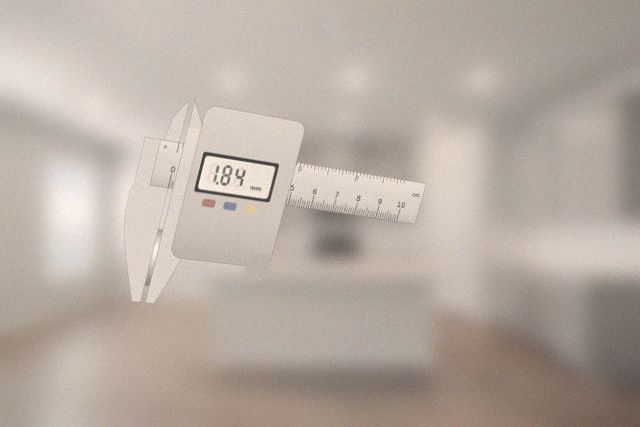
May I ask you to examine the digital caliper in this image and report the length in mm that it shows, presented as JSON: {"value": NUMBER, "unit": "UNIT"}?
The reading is {"value": 1.84, "unit": "mm"}
